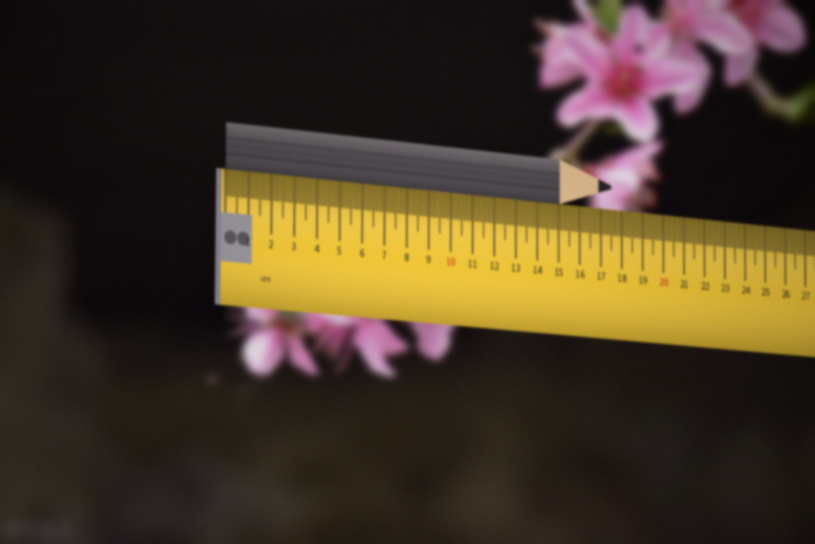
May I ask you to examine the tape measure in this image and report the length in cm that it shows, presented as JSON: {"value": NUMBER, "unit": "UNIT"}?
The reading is {"value": 17.5, "unit": "cm"}
